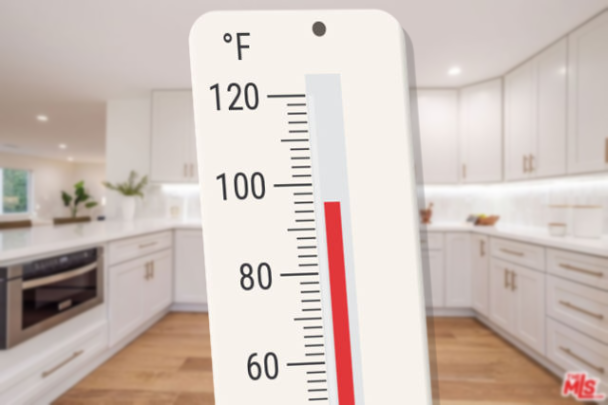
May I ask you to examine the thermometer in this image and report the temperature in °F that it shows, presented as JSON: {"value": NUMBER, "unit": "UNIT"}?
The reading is {"value": 96, "unit": "°F"}
